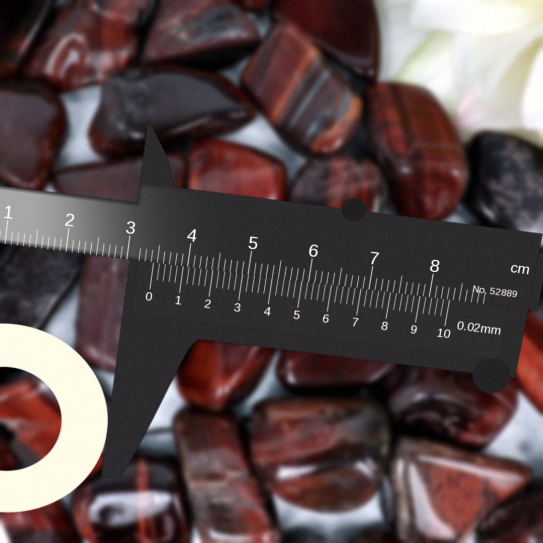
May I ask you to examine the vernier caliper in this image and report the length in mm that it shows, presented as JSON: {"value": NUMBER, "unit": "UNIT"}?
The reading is {"value": 34.4, "unit": "mm"}
